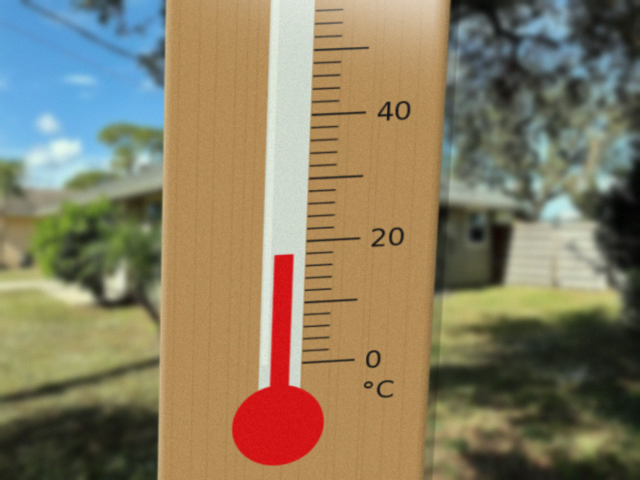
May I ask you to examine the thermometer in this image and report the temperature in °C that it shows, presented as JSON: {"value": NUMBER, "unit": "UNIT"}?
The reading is {"value": 18, "unit": "°C"}
